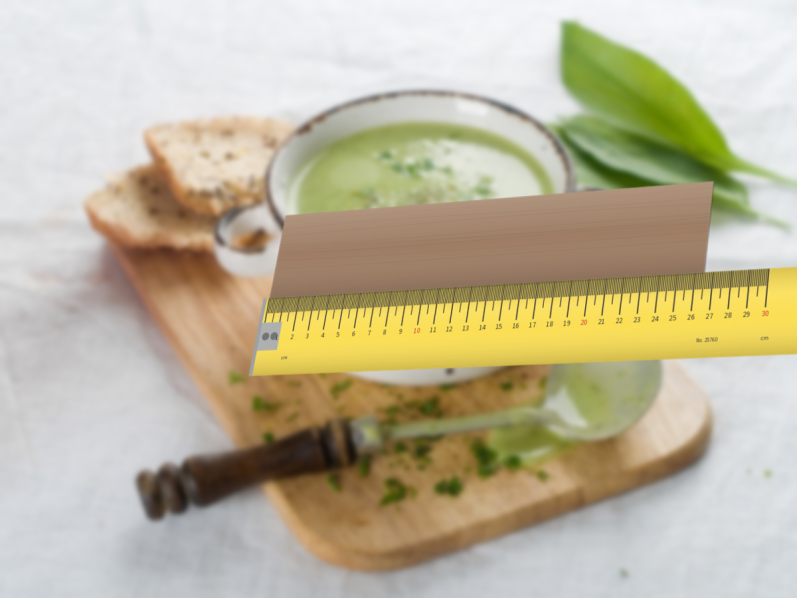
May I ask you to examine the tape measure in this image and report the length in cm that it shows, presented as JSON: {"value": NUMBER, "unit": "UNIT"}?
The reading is {"value": 26.5, "unit": "cm"}
